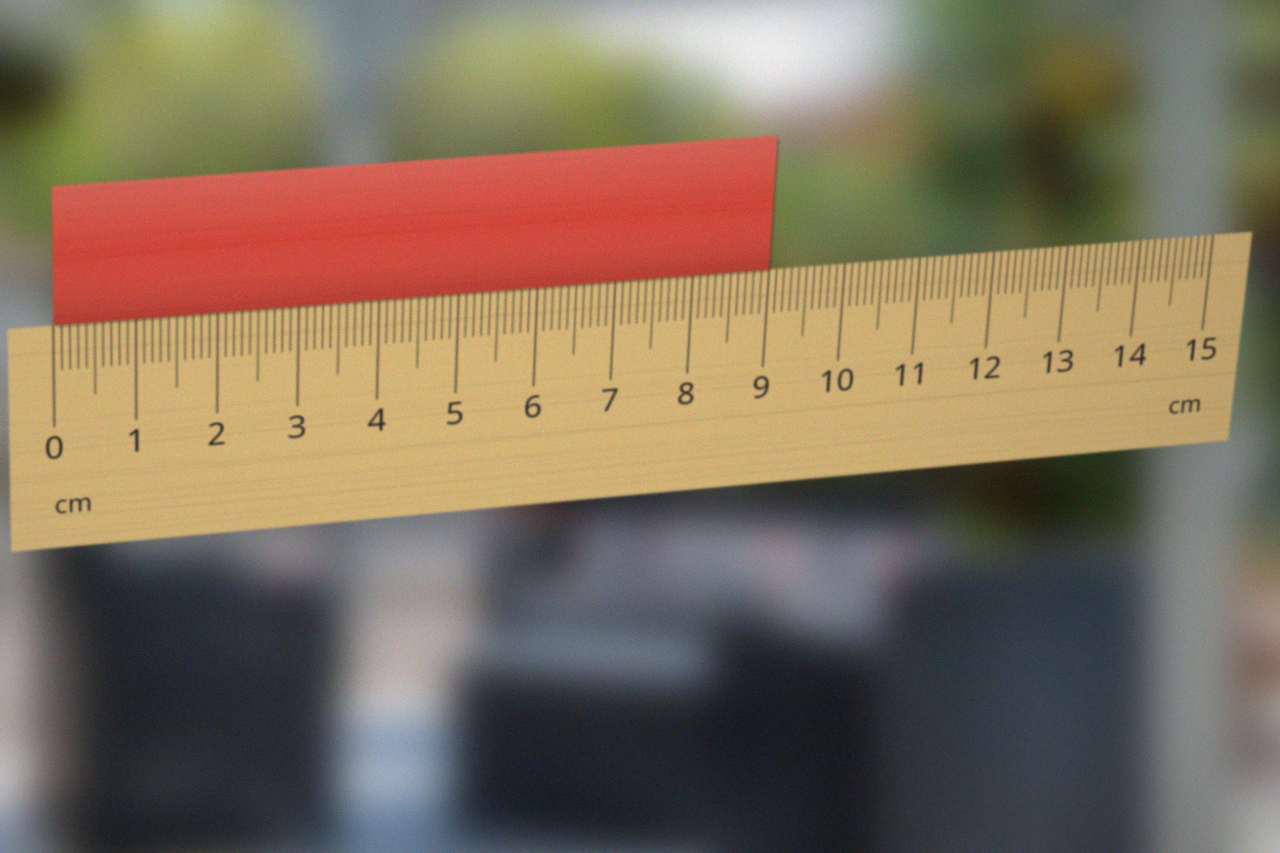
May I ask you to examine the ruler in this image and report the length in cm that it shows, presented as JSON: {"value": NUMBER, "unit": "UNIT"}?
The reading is {"value": 9, "unit": "cm"}
